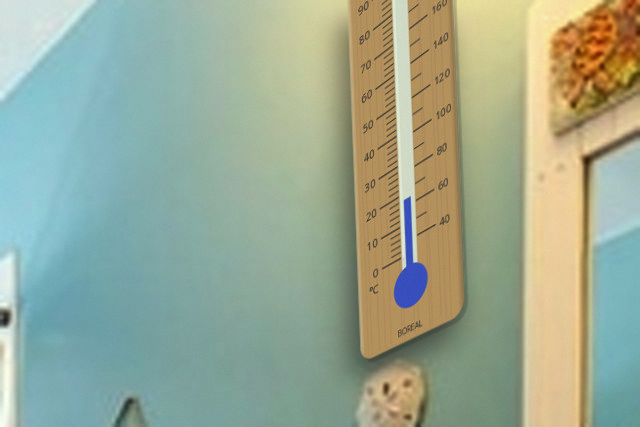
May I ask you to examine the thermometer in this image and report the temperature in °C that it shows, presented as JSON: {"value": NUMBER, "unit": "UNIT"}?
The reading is {"value": 18, "unit": "°C"}
